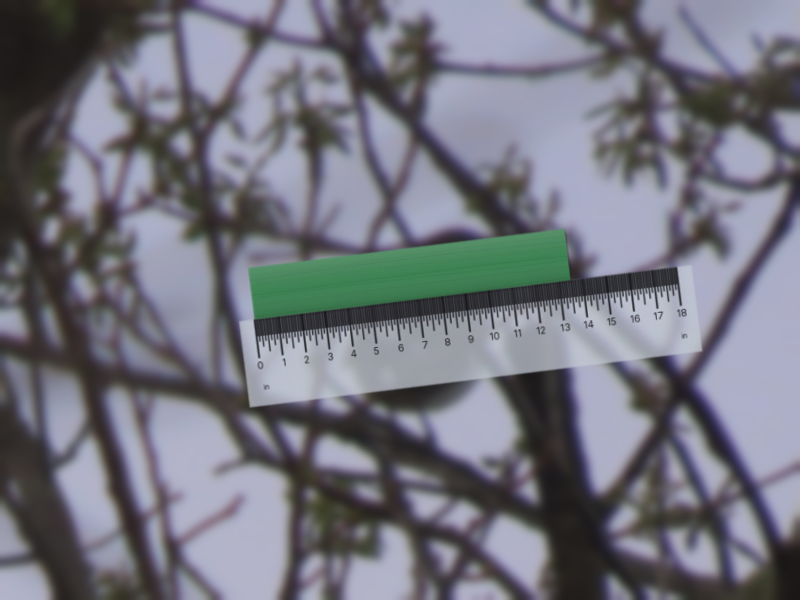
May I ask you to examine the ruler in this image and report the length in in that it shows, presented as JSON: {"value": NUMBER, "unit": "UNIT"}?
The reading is {"value": 13.5, "unit": "in"}
